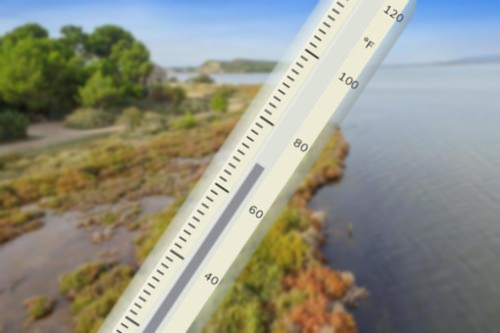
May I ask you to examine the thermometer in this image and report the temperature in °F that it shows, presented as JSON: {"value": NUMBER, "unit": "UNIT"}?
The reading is {"value": 70, "unit": "°F"}
